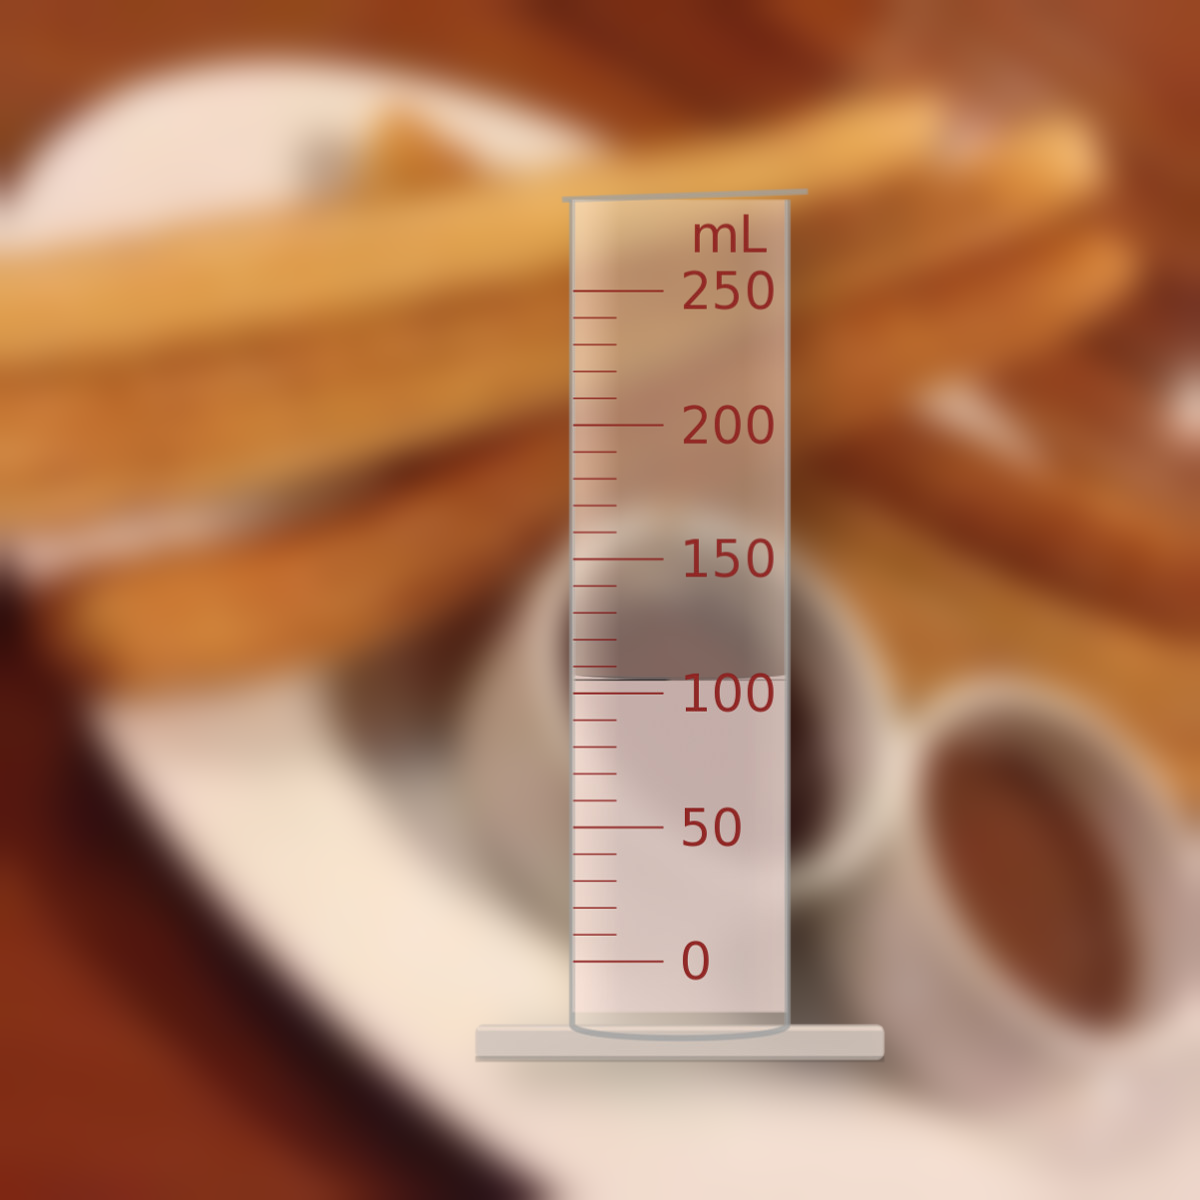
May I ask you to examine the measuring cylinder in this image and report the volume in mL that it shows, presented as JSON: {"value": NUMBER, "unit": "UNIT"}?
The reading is {"value": 105, "unit": "mL"}
